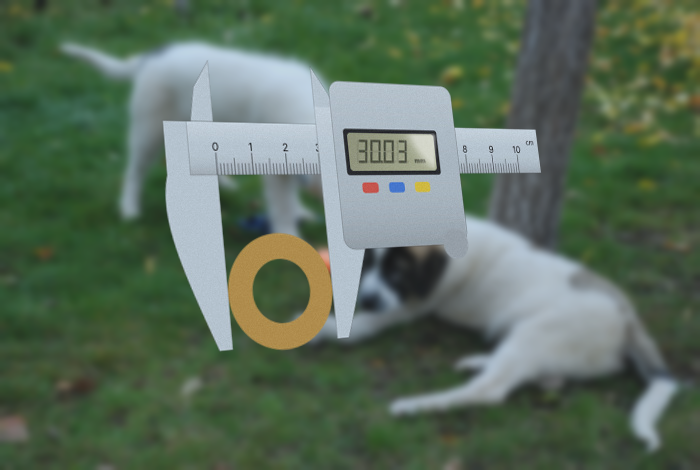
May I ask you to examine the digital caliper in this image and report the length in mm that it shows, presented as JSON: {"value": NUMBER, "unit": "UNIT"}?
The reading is {"value": 30.03, "unit": "mm"}
